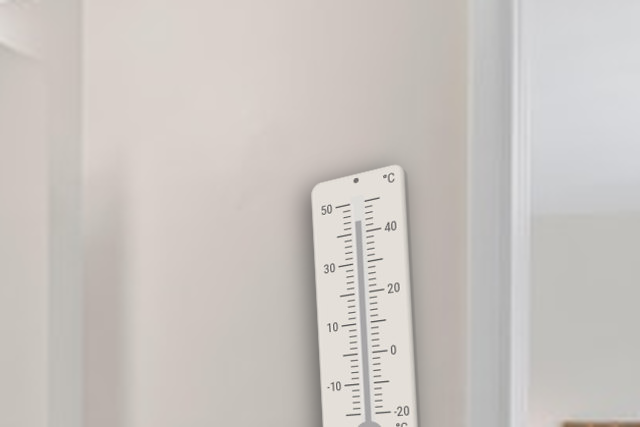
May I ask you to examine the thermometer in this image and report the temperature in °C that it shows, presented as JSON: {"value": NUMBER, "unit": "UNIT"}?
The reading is {"value": 44, "unit": "°C"}
